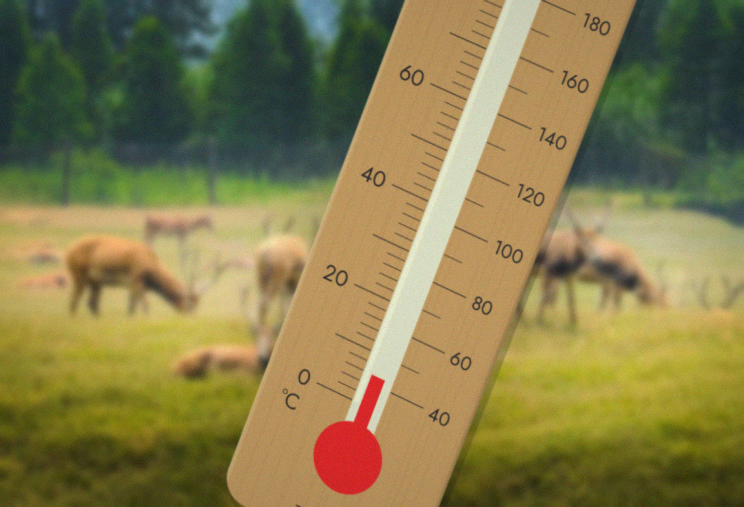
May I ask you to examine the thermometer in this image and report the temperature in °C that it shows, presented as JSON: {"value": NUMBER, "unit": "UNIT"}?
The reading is {"value": 6, "unit": "°C"}
